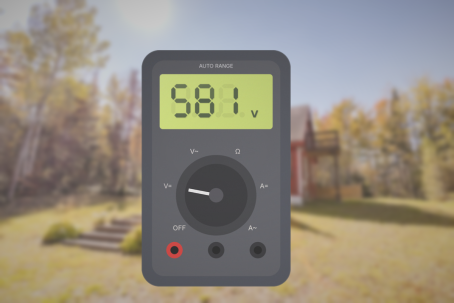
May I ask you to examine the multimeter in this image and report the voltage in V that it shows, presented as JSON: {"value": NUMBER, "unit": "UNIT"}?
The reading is {"value": 581, "unit": "V"}
